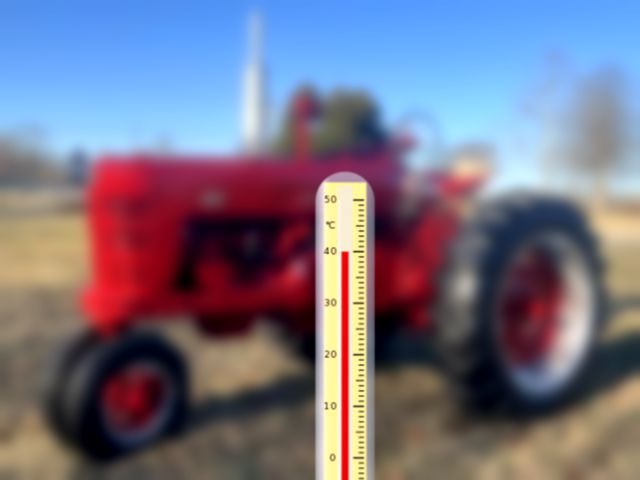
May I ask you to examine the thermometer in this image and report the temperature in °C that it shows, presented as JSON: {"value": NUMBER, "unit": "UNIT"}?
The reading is {"value": 40, "unit": "°C"}
